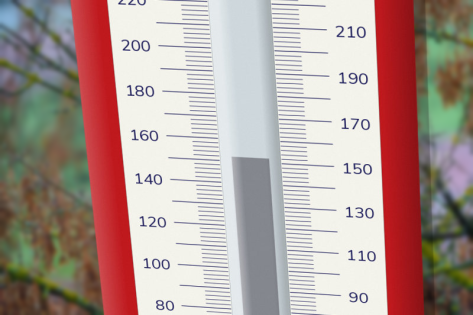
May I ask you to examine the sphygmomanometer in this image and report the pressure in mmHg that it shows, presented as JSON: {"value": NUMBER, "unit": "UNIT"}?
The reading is {"value": 152, "unit": "mmHg"}
